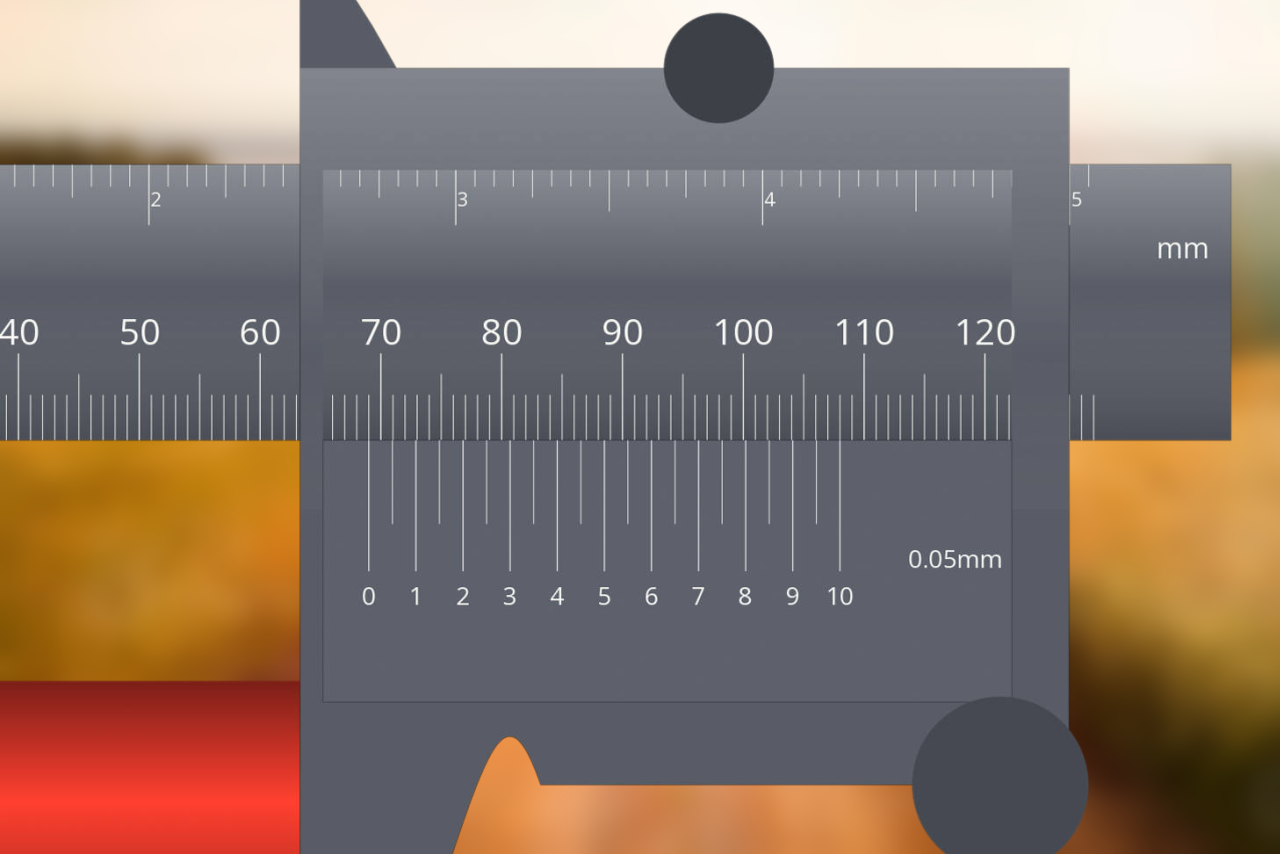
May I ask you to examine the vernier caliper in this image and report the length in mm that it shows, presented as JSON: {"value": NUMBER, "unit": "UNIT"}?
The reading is {"value": 69.0, "unit": "mm"}
